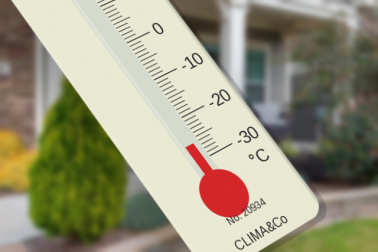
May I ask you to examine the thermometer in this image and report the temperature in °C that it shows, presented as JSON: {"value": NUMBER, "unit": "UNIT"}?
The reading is {"value": -26, "unit": "°C"}
